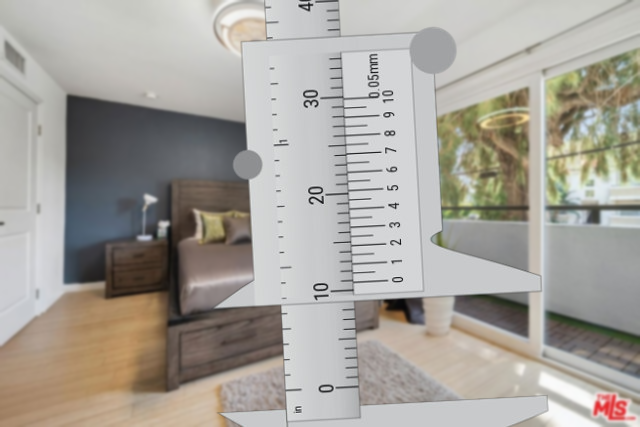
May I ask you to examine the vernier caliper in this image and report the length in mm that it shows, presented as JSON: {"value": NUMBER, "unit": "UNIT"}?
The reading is {"value": 10.8, "unit": "mm"}
